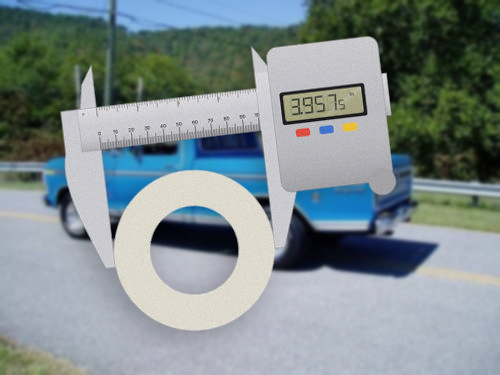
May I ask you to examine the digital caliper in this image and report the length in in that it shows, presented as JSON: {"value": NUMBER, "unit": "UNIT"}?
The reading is {"value": 3.9575, "unit": "in"}
